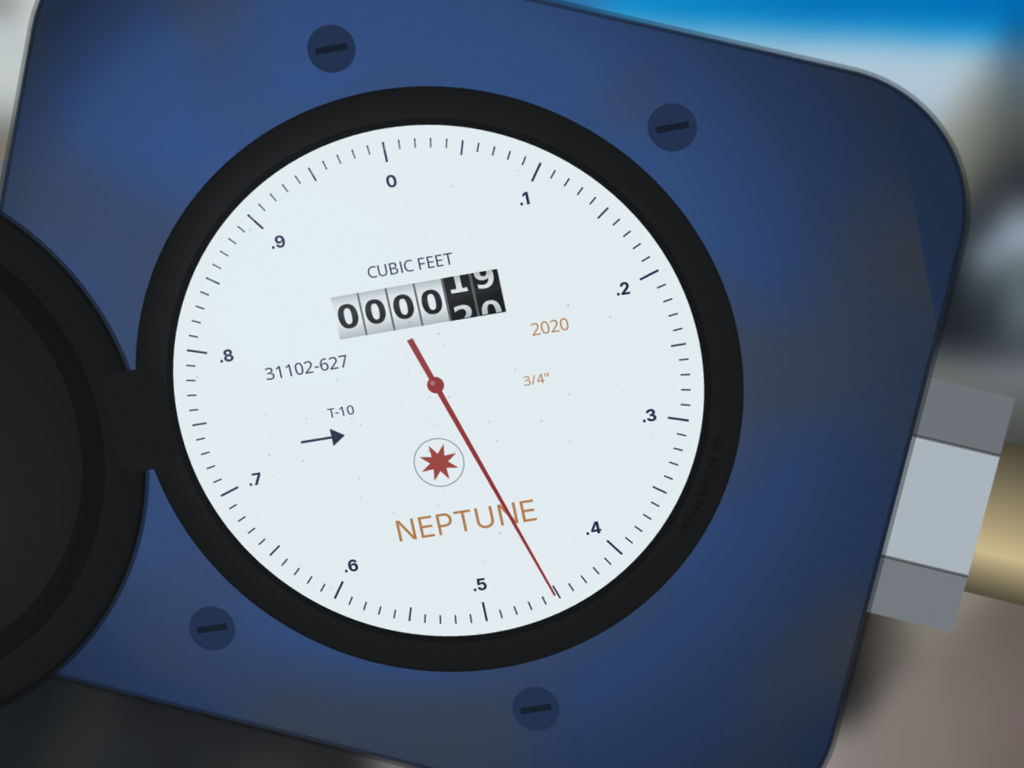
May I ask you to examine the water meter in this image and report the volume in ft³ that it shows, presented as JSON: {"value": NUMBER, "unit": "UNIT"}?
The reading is {"value": 19.45, "unit": "ft³"}
